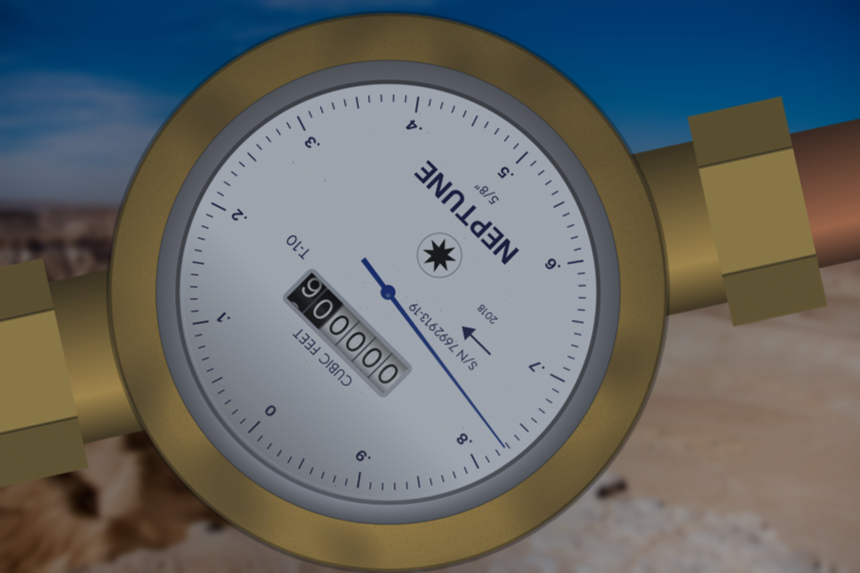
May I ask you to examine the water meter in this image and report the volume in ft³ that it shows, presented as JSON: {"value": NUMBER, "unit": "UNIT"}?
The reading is {"value": 5.77, "unit": "ft³"}
